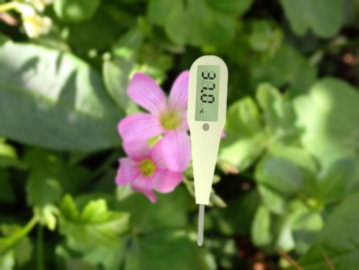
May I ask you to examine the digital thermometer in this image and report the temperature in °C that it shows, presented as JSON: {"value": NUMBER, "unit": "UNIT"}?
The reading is {"value": 37.0, "unit": "°C"}
